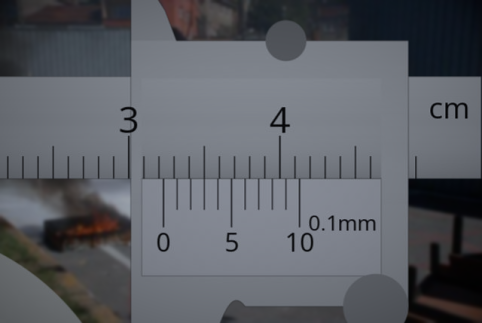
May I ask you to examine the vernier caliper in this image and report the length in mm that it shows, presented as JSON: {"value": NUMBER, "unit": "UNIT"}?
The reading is {"value": 32.3, "unit": "mm"}
